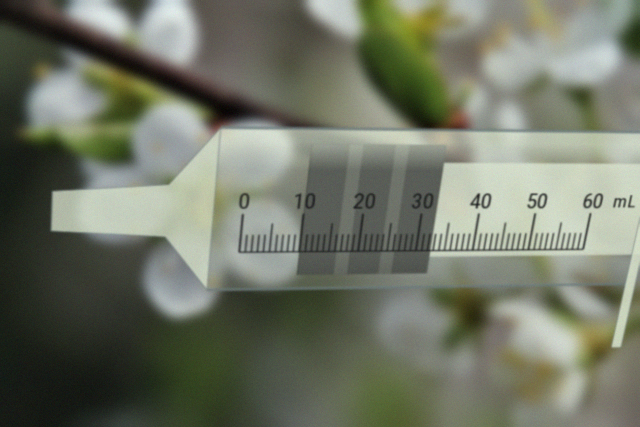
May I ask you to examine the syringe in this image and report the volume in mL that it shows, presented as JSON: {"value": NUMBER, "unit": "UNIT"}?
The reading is {"value": 10, "unit": "mL"}
